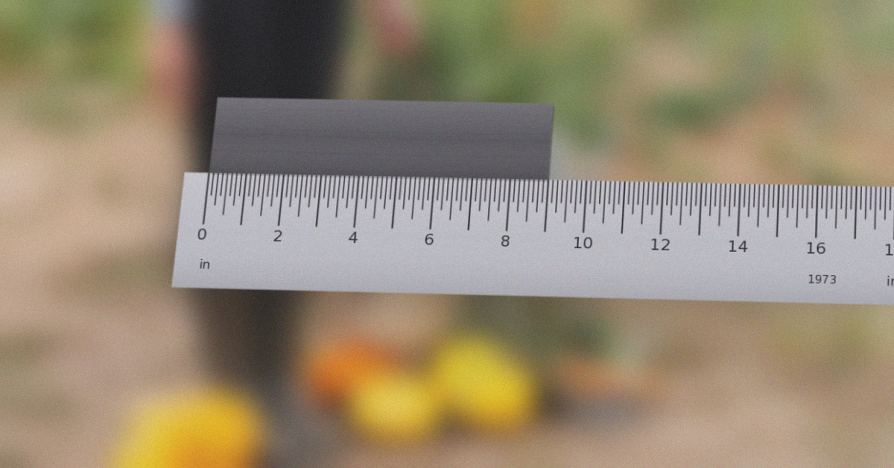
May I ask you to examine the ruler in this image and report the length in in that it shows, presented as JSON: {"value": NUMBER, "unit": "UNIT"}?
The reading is {"value": 9, "unit": "in"}
